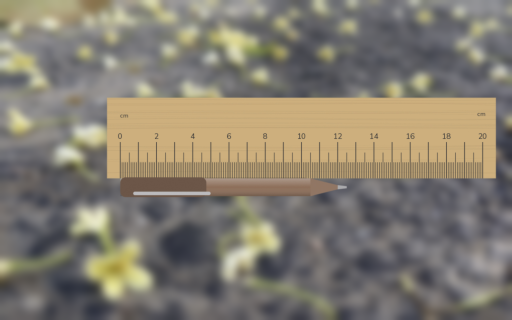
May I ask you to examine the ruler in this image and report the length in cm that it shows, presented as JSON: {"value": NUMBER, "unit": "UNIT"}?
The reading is {"value": 12.5, "unit": "cm"}
